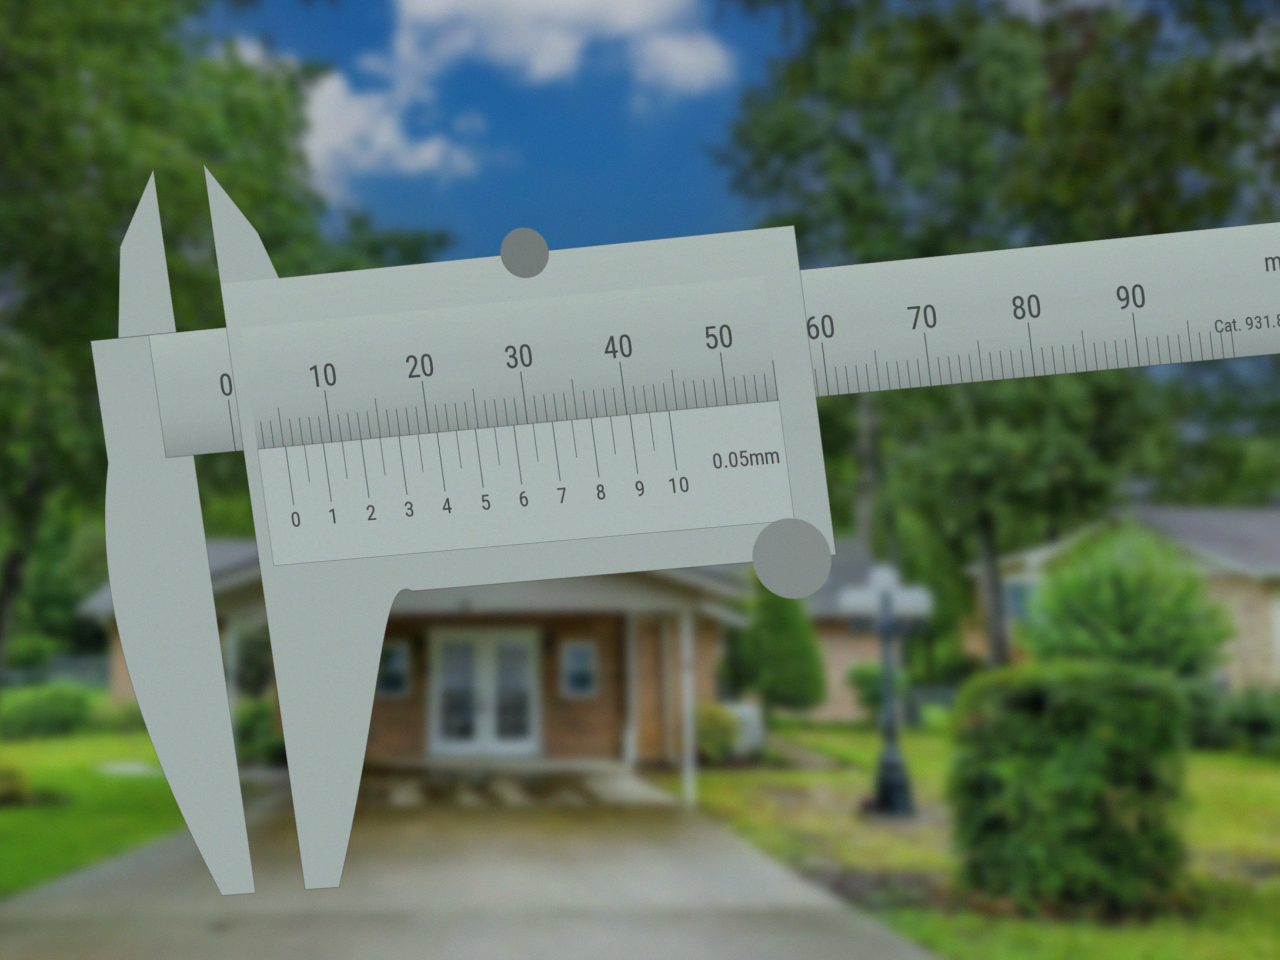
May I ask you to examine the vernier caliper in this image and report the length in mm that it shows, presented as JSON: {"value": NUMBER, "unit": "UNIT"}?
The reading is {"value": 5.2, "unit": "mm"}
